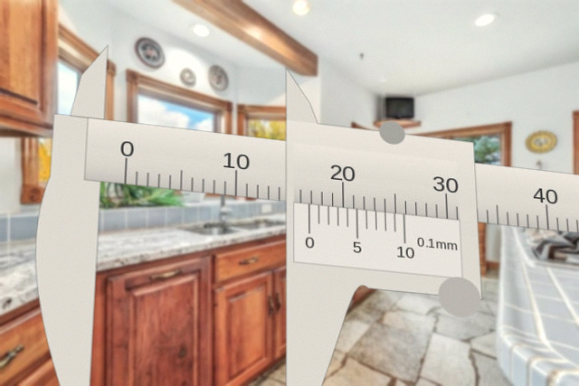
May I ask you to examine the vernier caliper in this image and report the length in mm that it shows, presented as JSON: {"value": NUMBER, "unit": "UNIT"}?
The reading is {"value": 16.8, "unit": "mm"}
